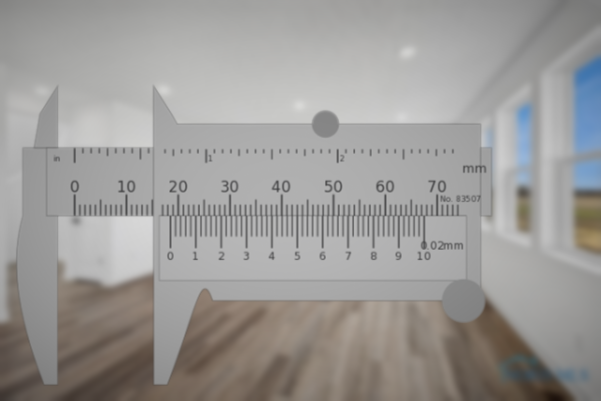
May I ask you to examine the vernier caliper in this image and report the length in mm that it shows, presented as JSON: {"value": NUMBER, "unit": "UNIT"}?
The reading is {"value": 18.5, "unit": "mm"}
